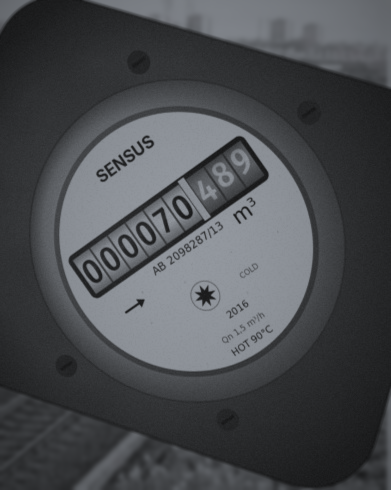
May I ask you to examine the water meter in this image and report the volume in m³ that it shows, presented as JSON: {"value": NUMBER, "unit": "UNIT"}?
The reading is {"value": 70.489, "unit": "m³"}
